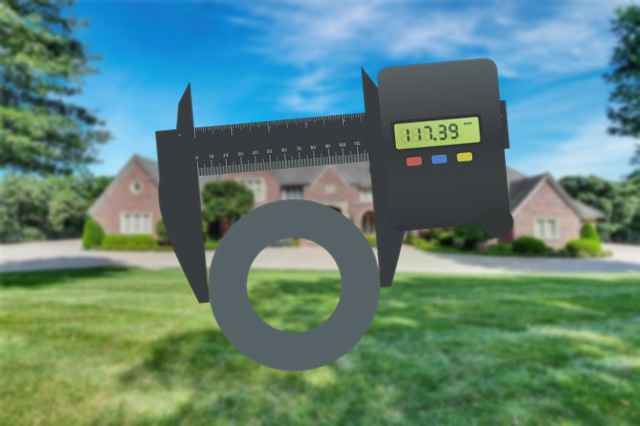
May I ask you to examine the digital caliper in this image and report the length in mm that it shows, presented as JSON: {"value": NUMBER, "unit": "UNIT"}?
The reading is {"value": 117.39, "unit": "mm"}
